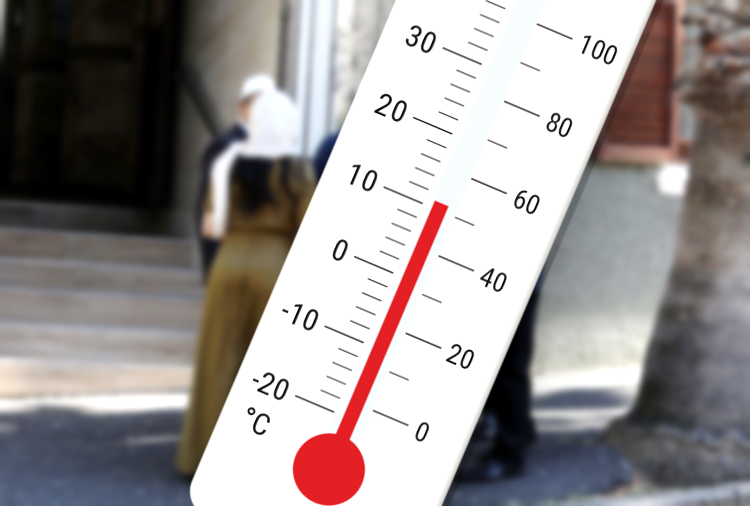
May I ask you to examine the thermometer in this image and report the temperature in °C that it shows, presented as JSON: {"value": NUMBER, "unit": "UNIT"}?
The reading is {"value": 11, "unit": "°C"}
